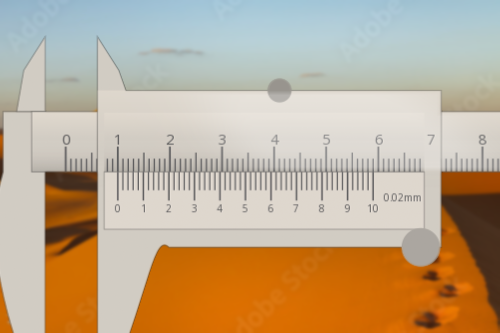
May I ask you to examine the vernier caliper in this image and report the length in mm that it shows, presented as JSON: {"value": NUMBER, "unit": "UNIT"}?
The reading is {"value": 10.0, "unit": "mm"}
